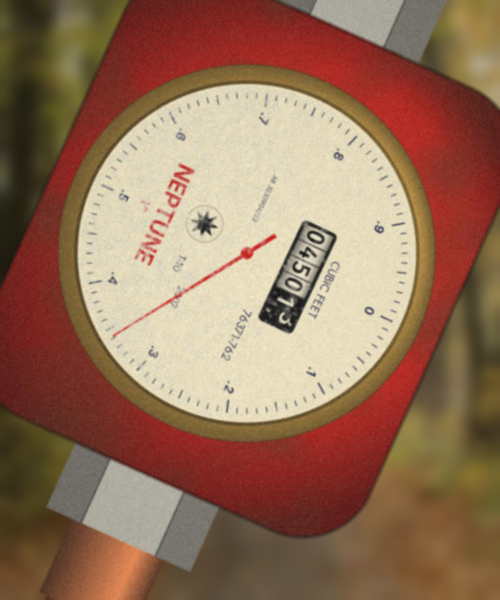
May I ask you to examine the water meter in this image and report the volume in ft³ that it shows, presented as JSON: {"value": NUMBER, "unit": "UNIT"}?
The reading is {"value": 45013.34, "unit": "ft³"}
